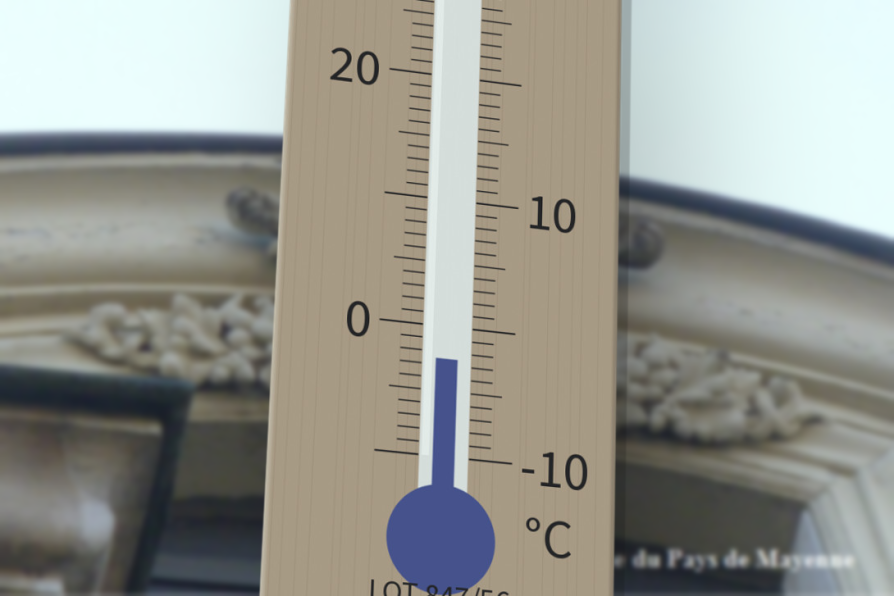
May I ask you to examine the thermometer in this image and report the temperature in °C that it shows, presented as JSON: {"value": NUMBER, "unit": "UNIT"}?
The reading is {"value": -2.5, "unit": "°C"}
